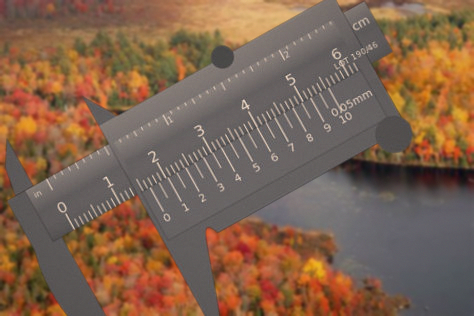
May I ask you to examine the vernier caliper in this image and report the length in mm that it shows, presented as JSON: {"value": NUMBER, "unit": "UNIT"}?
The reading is {"value": 16.5, "unit": "mm"}
